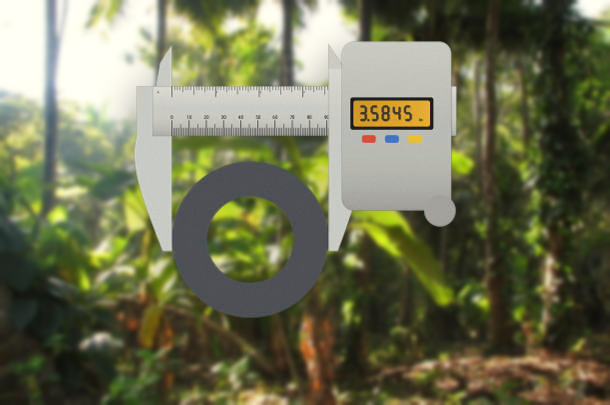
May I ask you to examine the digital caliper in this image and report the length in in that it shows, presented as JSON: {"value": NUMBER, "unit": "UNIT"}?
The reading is {"value": 3.5845, "unit": "in"}
